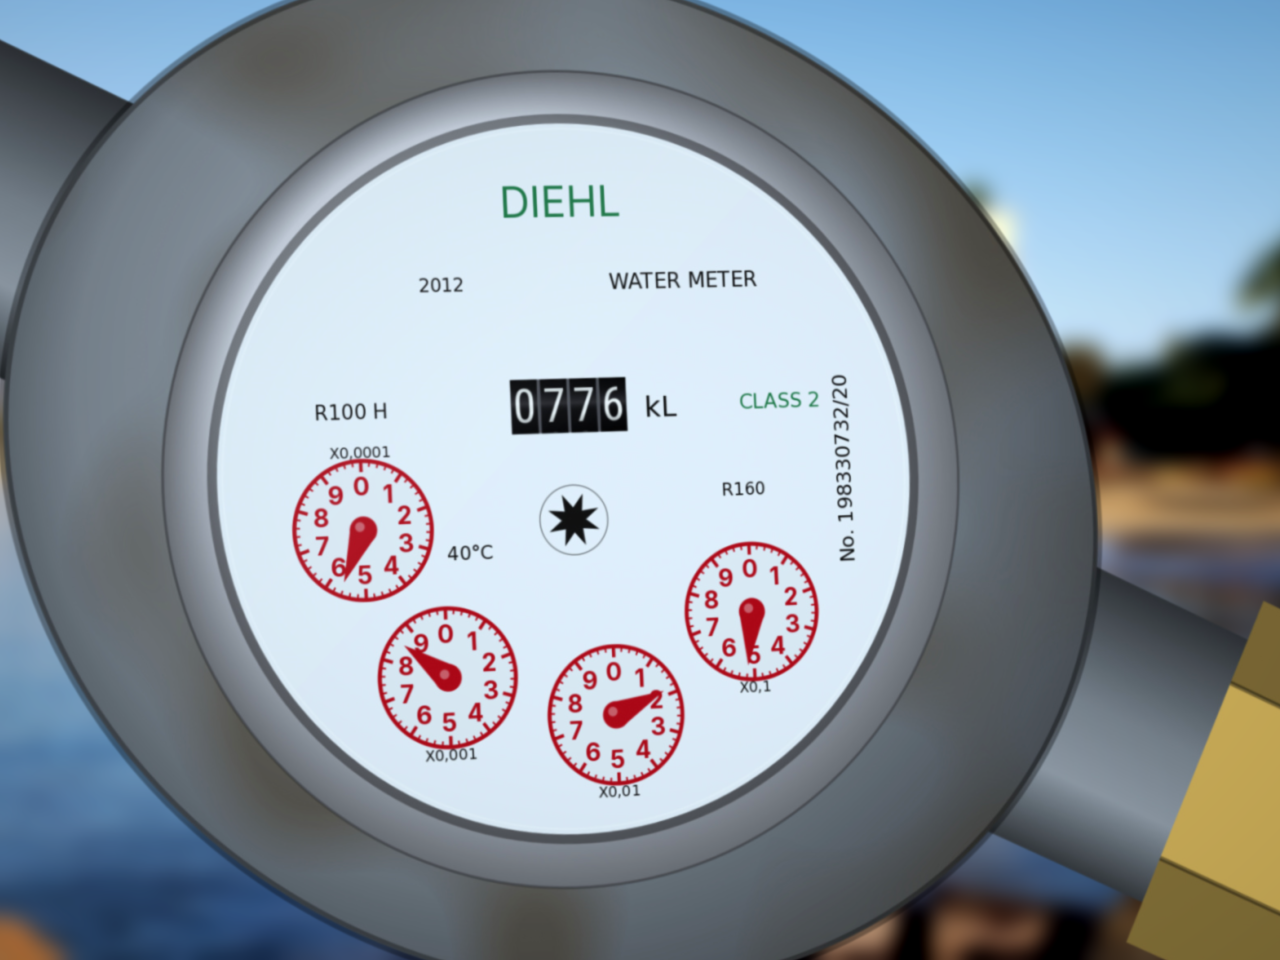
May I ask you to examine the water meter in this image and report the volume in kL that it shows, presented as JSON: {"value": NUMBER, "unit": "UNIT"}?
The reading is {"value": 776.5185, "unit": "kL"}
